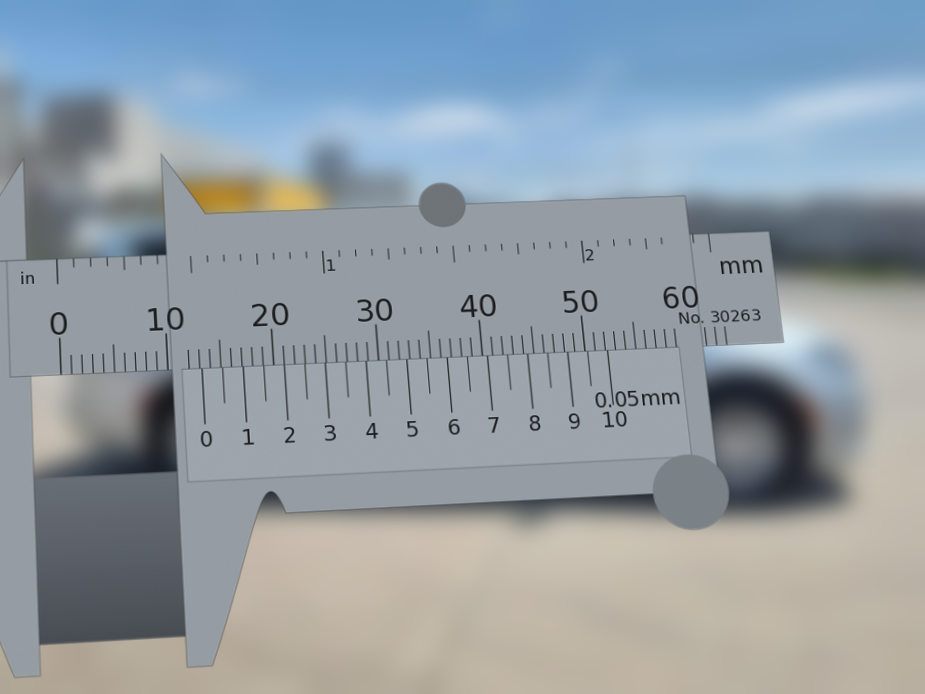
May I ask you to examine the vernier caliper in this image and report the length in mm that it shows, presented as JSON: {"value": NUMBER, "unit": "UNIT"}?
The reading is {"value": 13.2, "unit": "mm"}
